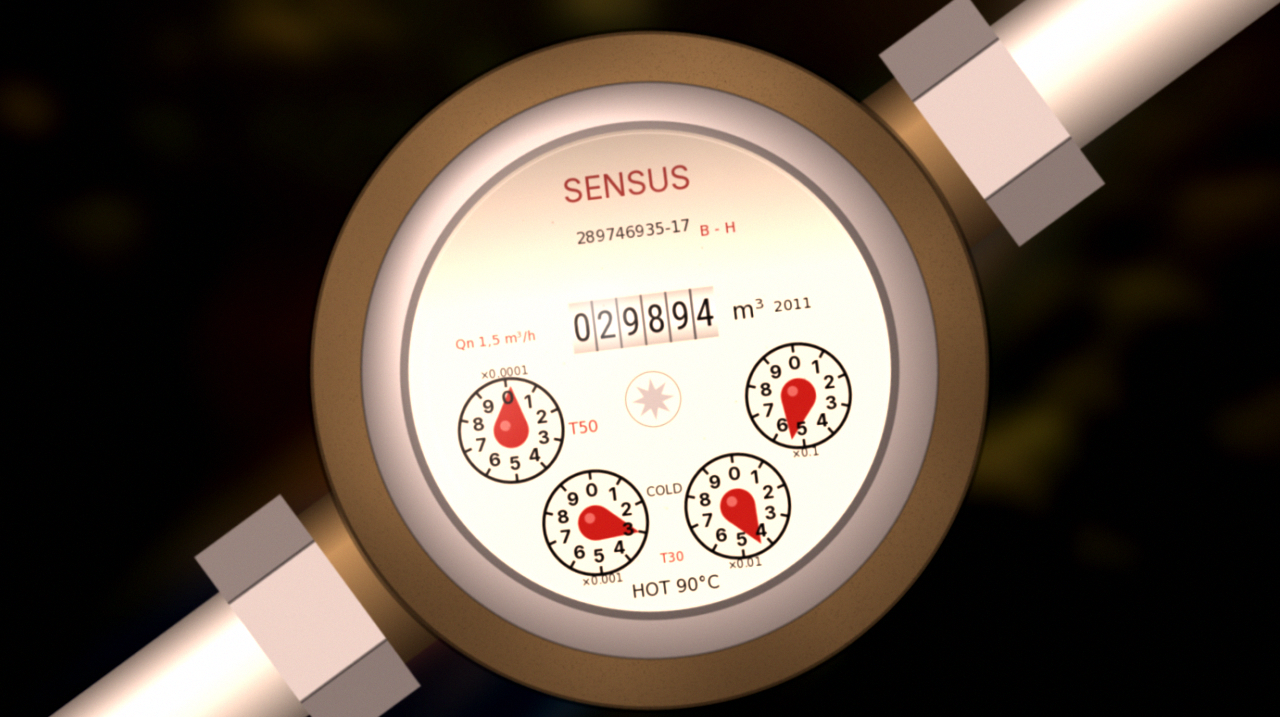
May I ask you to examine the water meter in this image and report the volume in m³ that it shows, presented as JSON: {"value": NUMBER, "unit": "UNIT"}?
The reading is {"value": 29894.5430, "unit": "m³"}
